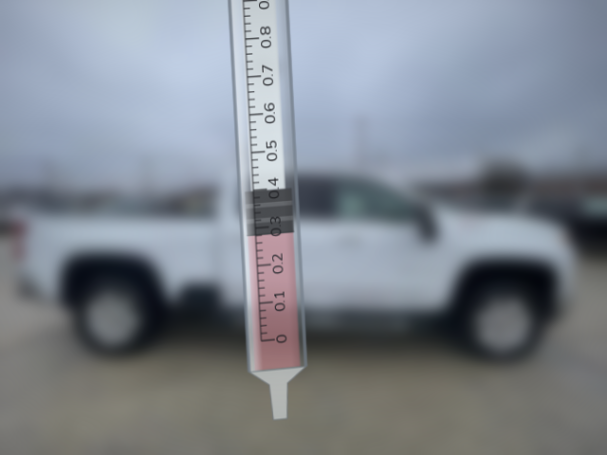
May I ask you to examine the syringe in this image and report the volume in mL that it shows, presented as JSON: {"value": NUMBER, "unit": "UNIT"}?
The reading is {"value": 0.28, "unit": "mL"}
